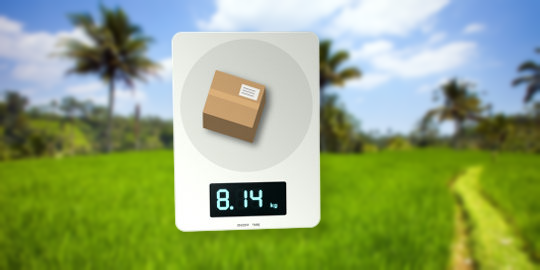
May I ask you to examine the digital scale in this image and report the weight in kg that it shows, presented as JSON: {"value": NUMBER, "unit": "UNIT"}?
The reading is {"value": 8.14, "unit": "kg"}
